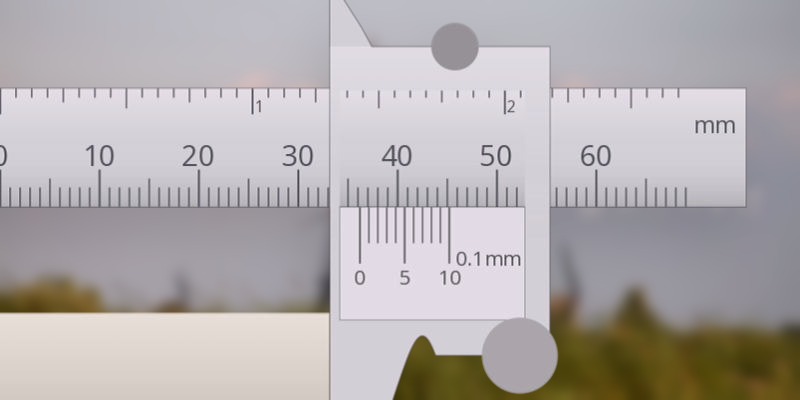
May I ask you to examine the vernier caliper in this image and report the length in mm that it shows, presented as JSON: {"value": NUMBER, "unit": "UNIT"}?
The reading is {"value": 36.2, "unit": "mm"}
